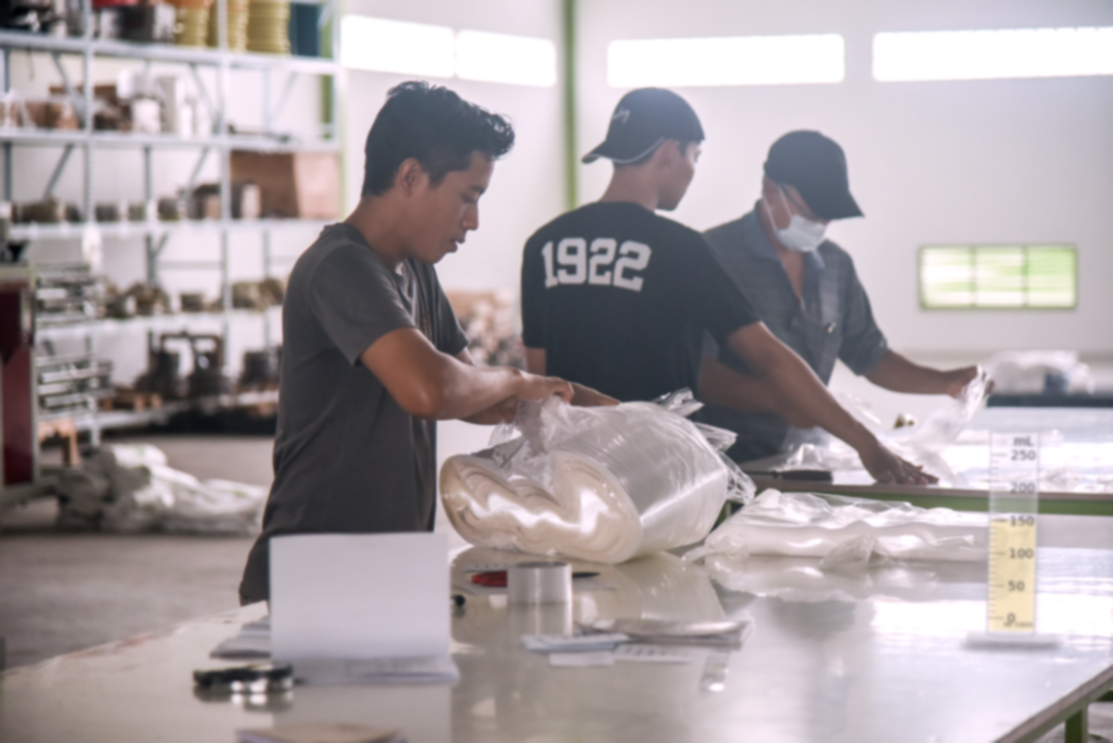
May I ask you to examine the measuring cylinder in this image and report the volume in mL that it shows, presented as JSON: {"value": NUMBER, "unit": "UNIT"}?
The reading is {"value": 150, "unit": "mL"}
